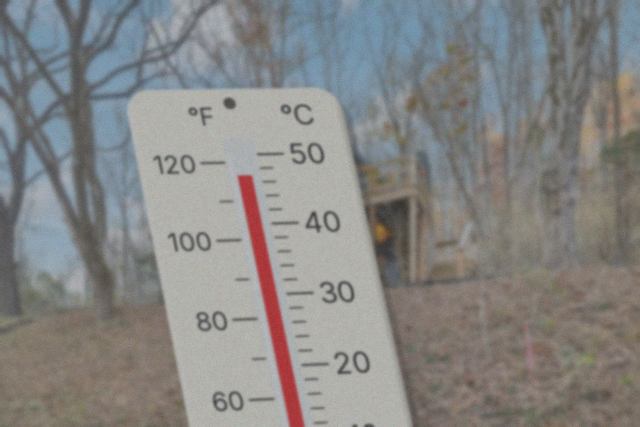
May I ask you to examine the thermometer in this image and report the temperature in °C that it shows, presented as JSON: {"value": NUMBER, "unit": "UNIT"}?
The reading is {"value": 47, "unit": "°C"}
